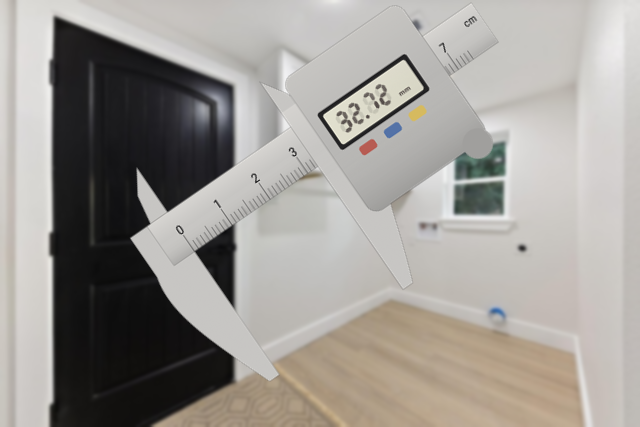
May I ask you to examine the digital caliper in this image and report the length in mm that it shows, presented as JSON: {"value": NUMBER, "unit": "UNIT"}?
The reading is {"value": 32.72, "unit": "mm"}
